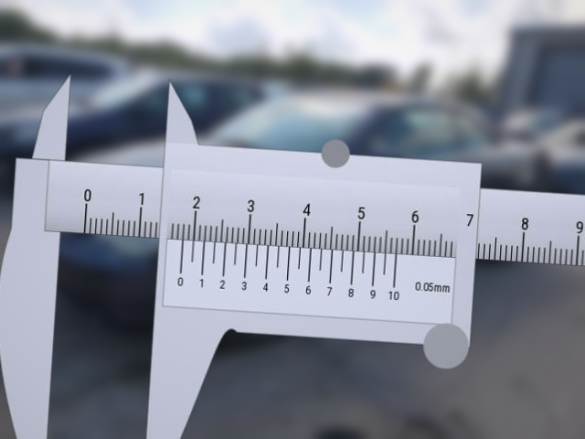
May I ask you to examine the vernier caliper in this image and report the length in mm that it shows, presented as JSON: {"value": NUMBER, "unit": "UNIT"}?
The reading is {"value": 18.0, "unit": "mm"}
